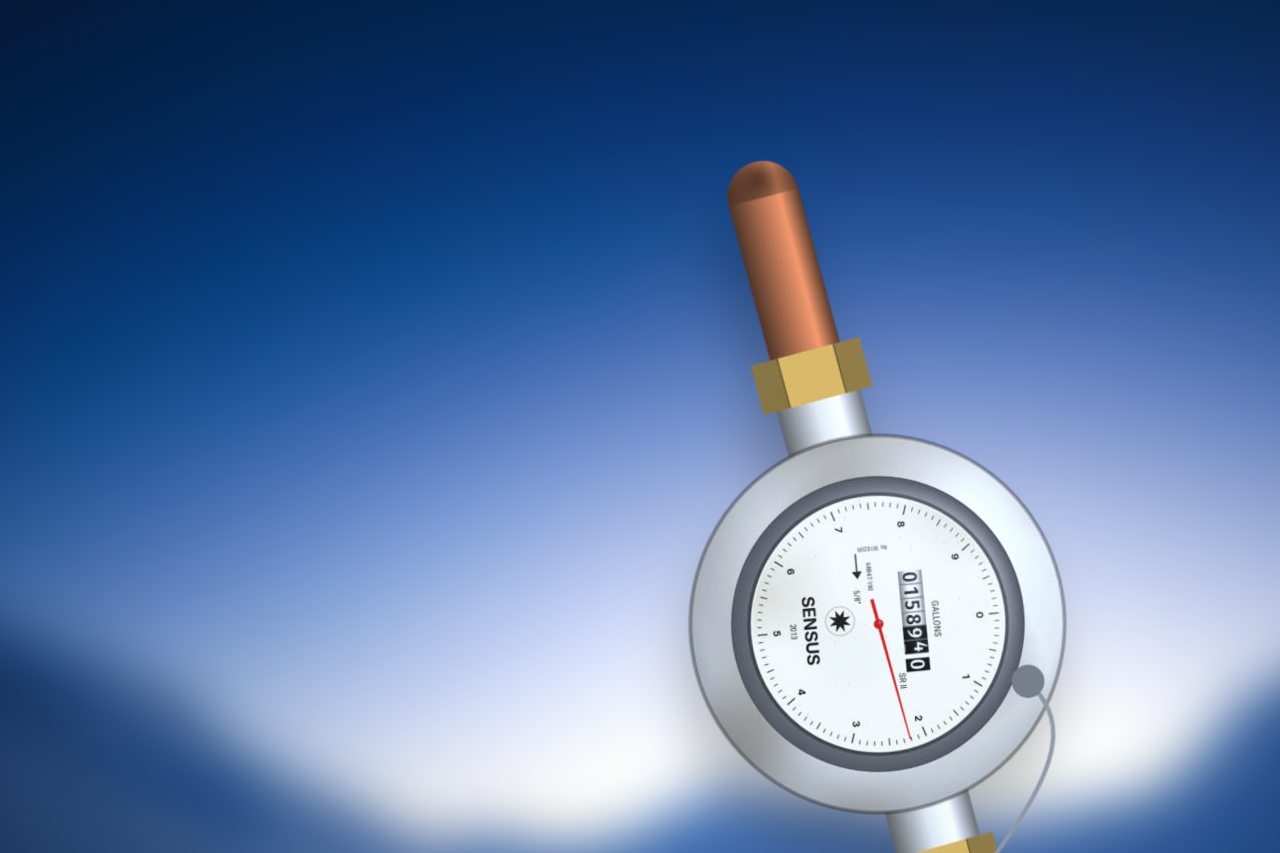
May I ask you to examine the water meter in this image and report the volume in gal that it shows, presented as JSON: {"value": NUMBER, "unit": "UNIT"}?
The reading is {"value": 158942.2, "unit": "gal"}
